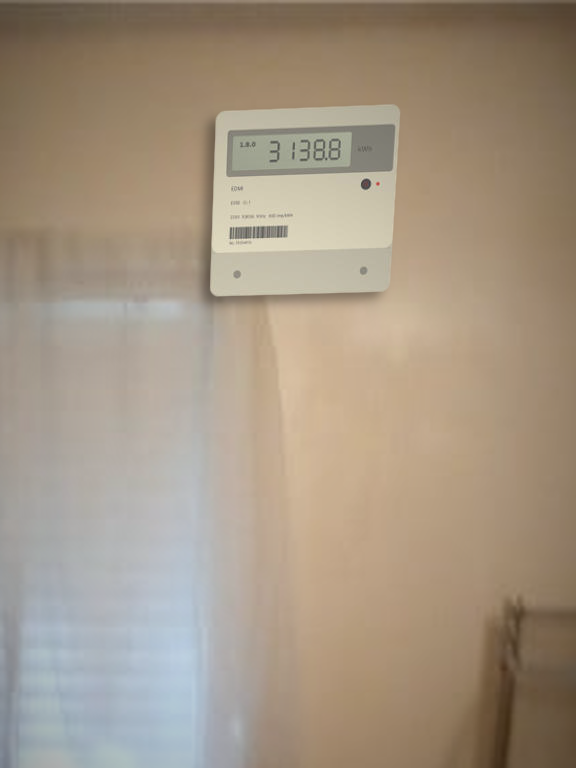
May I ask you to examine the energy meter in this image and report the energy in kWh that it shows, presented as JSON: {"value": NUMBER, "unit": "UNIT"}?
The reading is {"value": 3138.8, "unit": "kWh"}
